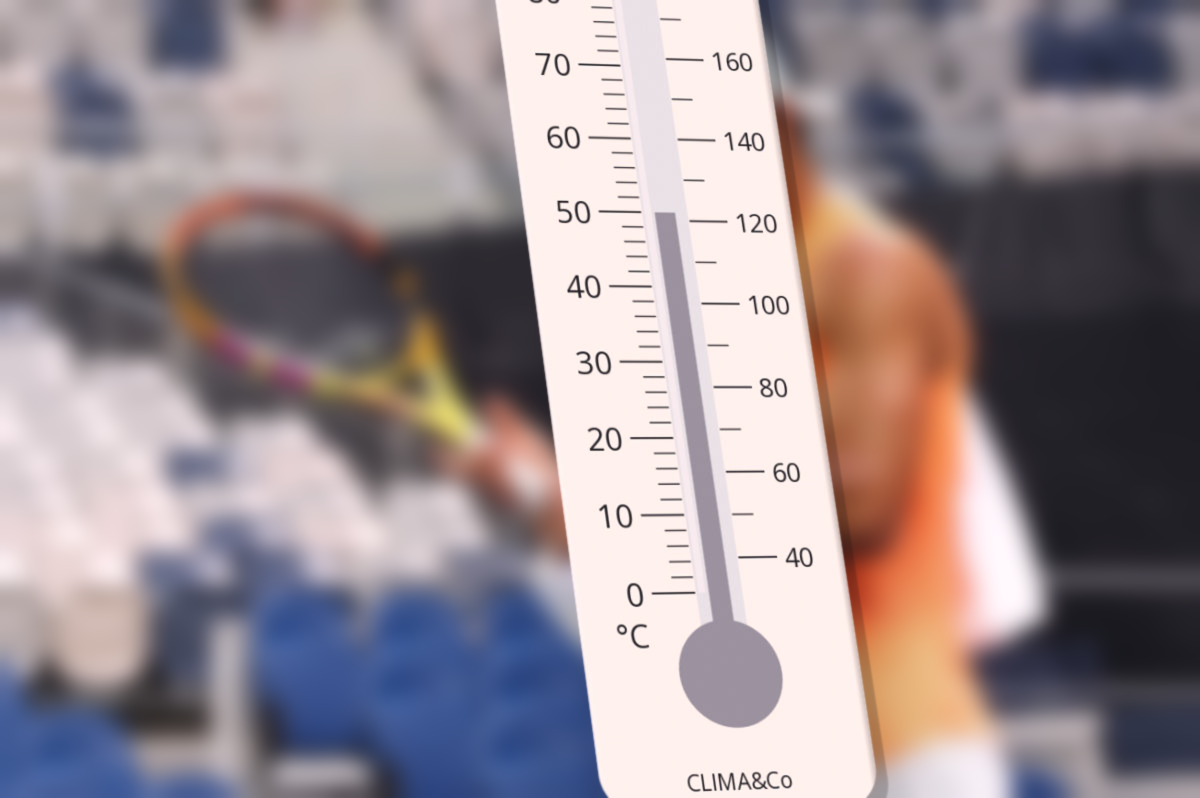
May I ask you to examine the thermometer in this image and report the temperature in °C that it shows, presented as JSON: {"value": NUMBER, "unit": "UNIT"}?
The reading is {"value": 50, "unit": "°C"}
